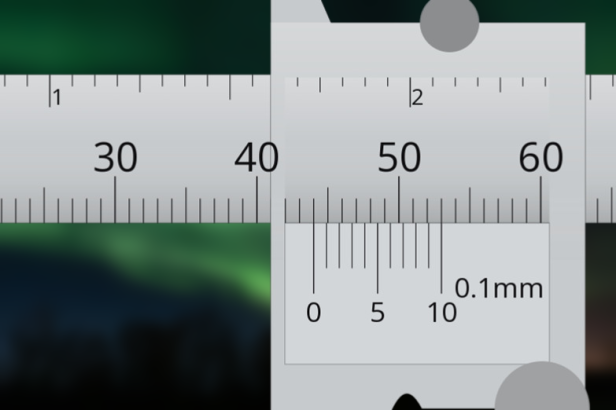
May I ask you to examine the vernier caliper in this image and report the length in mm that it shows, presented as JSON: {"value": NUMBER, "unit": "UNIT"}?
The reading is {"value": 44.0, "unit": "mm"}
